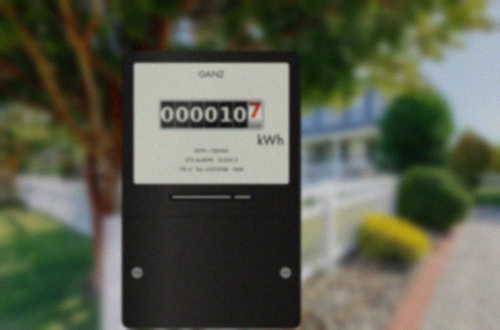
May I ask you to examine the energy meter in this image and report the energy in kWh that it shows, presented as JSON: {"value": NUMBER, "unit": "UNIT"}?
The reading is {"value": 10.7, "unit": "kWh"}
